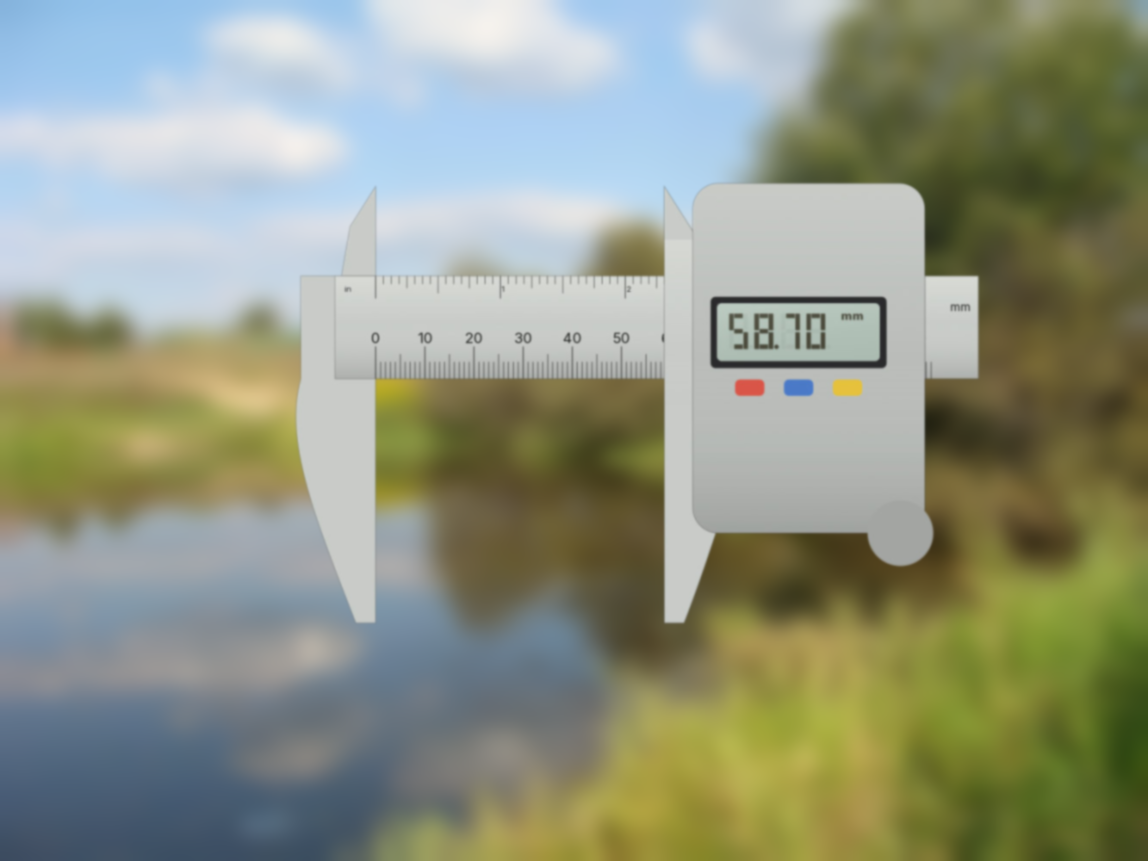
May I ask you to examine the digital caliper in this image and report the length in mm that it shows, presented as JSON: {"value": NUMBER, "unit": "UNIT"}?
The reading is {"value": 58.70, "unit": "mm"}
